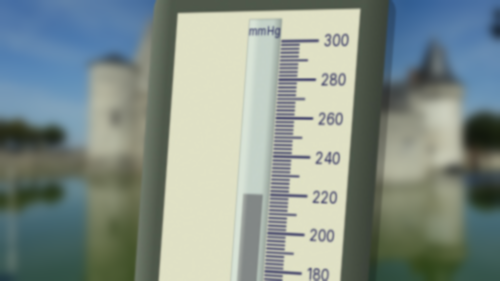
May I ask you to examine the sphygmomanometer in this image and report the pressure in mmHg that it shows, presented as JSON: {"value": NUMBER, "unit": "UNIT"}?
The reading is {"value": 220, "unit": "mmHg"}
